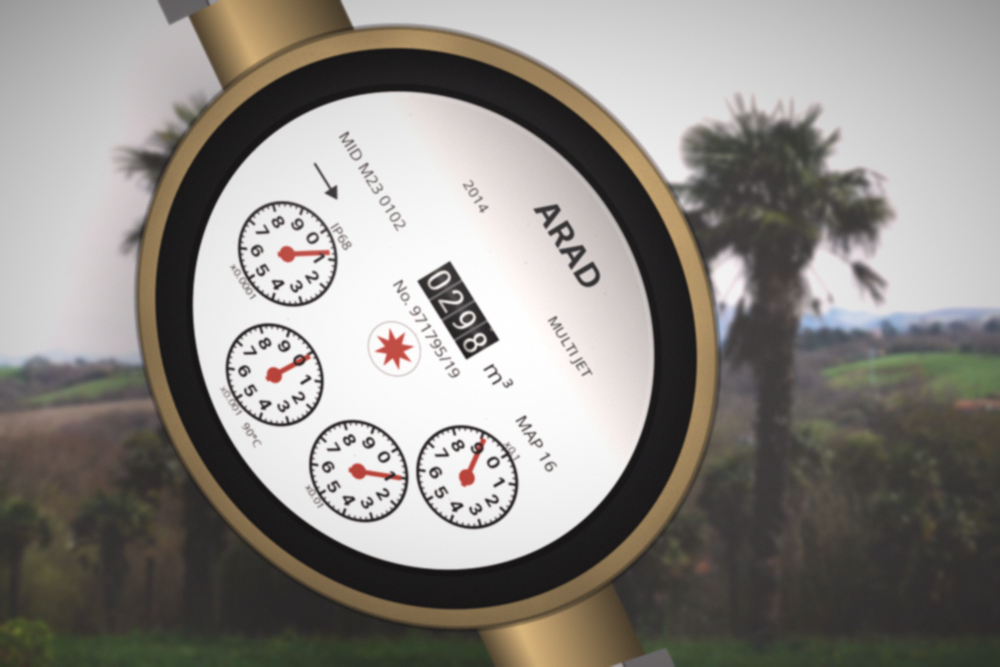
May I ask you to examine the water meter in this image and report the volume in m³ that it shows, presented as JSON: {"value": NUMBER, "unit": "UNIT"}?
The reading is {"value": 297.9100, "unit": "m³"}
